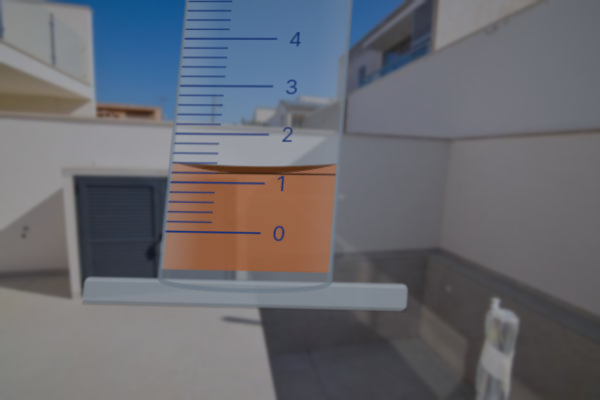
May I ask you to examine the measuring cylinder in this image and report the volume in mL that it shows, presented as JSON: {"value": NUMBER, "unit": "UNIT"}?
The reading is {"value": 1.2, "unit": "mL"}
